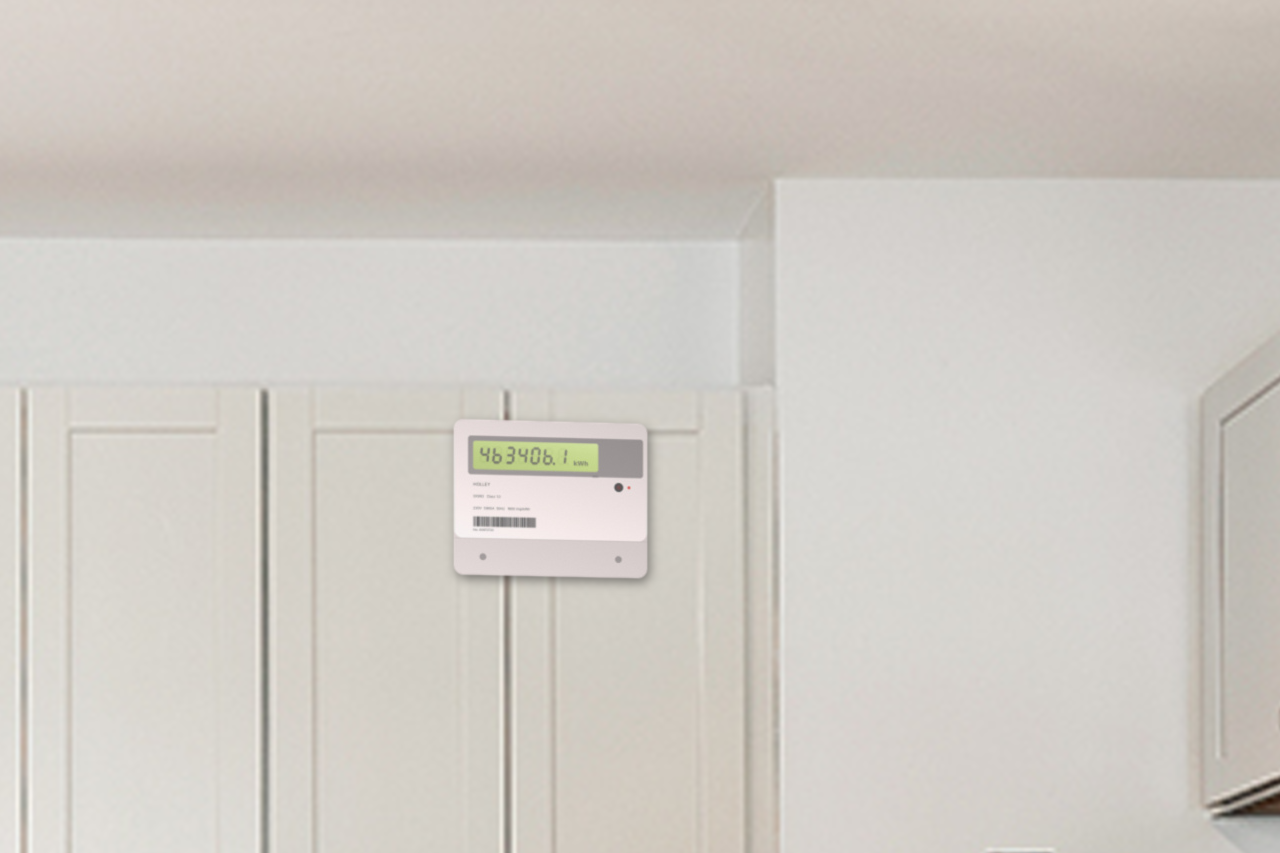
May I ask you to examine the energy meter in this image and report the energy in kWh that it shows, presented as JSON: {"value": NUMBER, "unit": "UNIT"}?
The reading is {"value": 463406.1, "unit": "kWh"}
